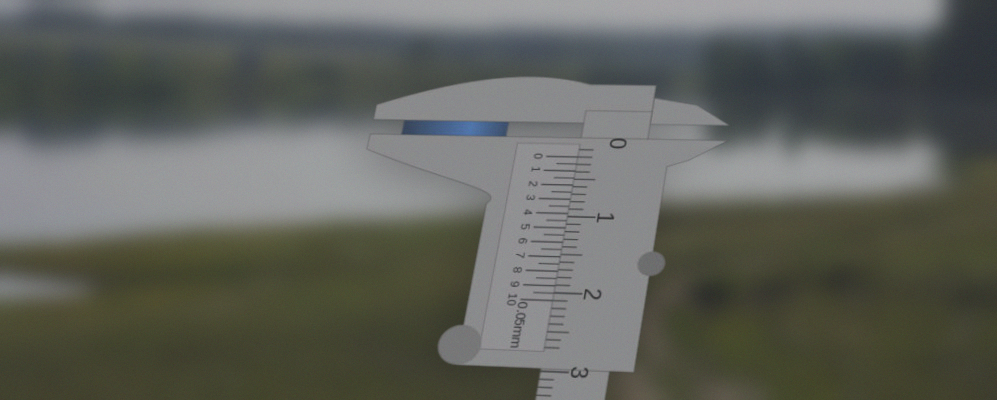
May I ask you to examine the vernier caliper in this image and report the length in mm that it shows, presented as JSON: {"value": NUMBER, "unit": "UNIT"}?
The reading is {"value": 2.0, "unit": "mm"}
